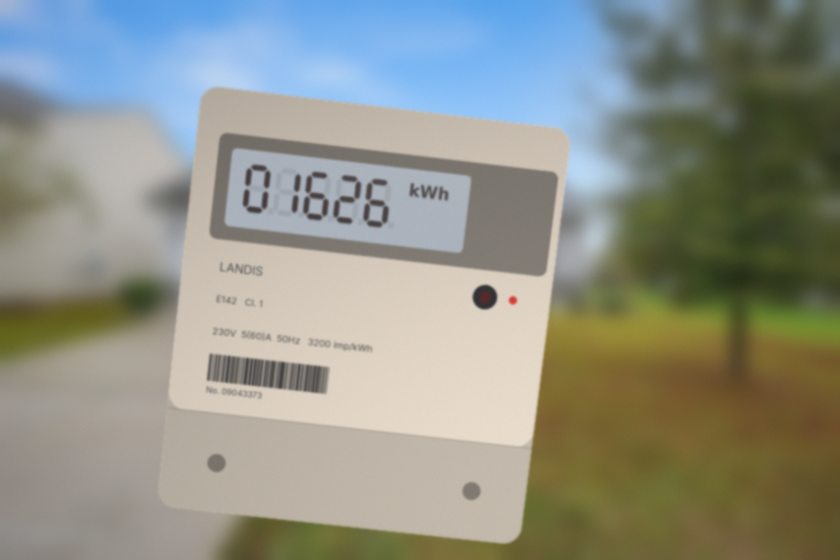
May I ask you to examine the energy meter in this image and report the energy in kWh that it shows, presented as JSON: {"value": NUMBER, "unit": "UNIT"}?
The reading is {"value": 1626, "unit": "kWh"}
